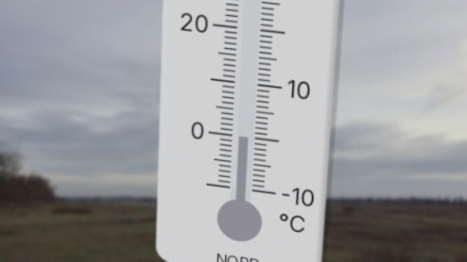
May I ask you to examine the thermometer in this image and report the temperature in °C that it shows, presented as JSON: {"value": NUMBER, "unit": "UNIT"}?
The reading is {"value": 0, "unit": "°C"}
